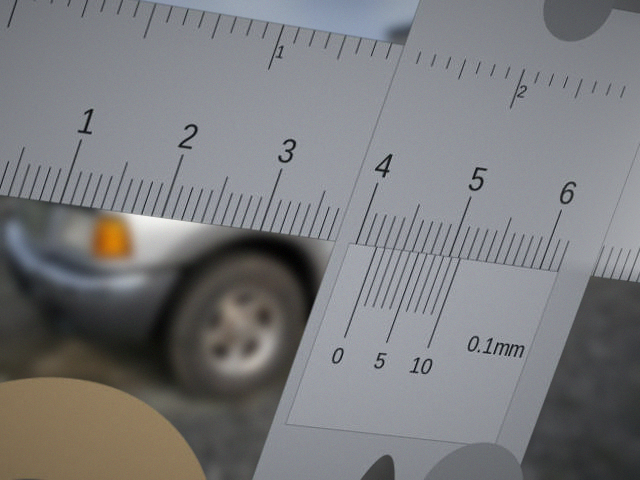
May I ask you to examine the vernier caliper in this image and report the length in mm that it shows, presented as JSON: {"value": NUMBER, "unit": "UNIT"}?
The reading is {"value": 42.2, "unit": "mm"}
